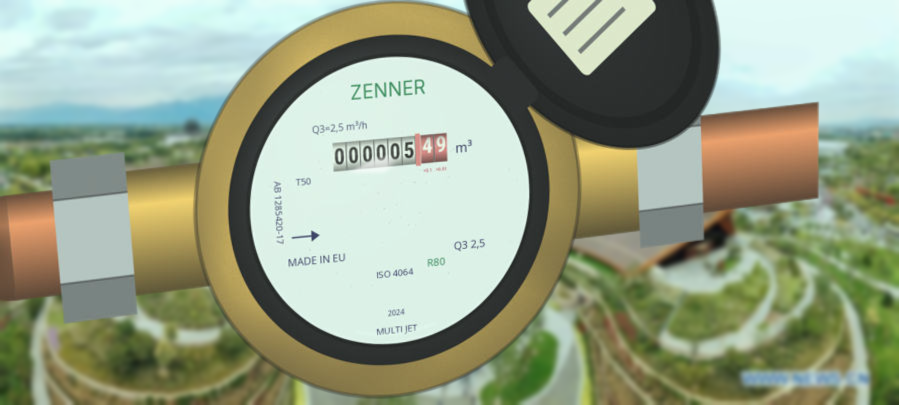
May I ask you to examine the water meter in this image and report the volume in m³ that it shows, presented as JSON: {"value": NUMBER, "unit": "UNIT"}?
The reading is {"value": 5.49, "unit": "m³"}
